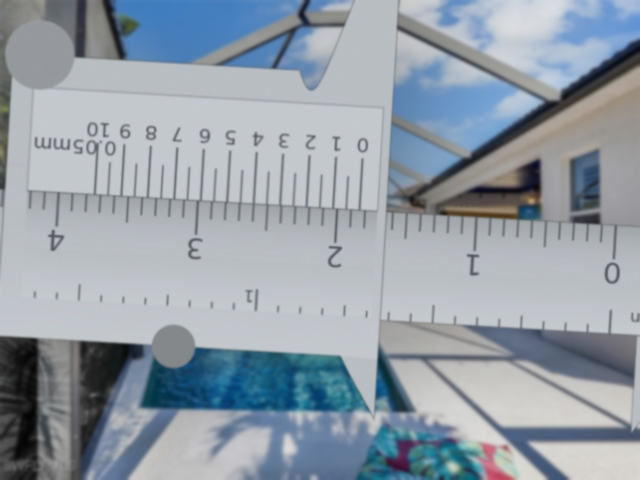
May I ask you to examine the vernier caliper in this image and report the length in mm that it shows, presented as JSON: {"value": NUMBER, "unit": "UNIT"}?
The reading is {"value": 18.4, "unit": "mm"}
